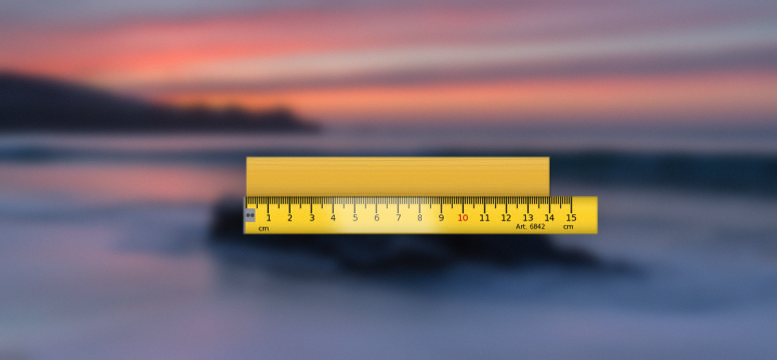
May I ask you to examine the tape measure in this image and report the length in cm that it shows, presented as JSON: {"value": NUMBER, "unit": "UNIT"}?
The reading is {"value": 14, "unit": "cm"}
